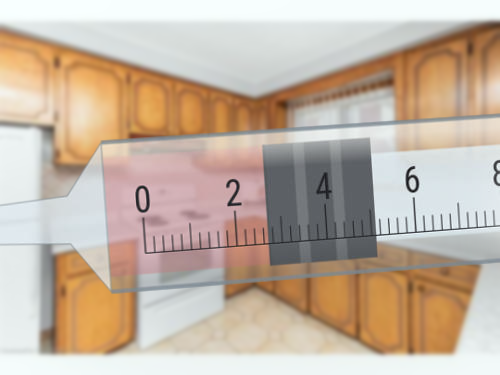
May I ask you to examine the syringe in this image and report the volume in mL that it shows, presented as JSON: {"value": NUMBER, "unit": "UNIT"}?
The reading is {"value": 2.7, "unit": "mL"}
